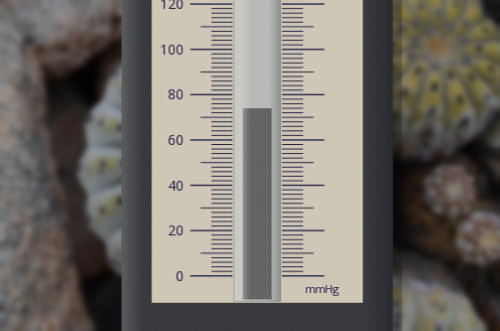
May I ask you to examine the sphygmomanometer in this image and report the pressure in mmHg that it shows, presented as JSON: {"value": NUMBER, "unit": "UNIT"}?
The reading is {"value": 74, "unit": "mmHg"}
